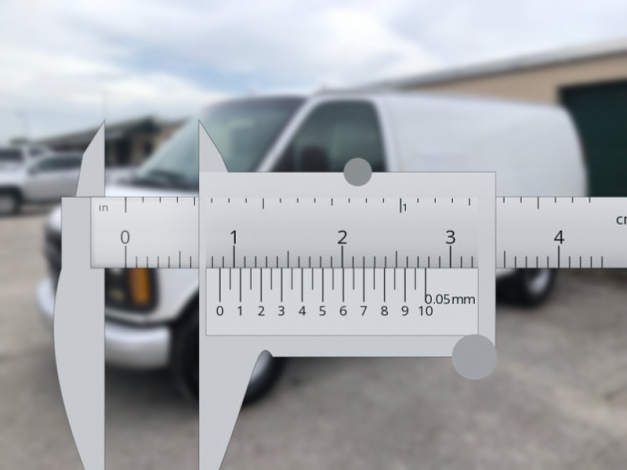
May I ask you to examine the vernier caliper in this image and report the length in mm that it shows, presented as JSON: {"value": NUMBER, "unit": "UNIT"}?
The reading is {"value": 8.7, "unit": "mm"}
